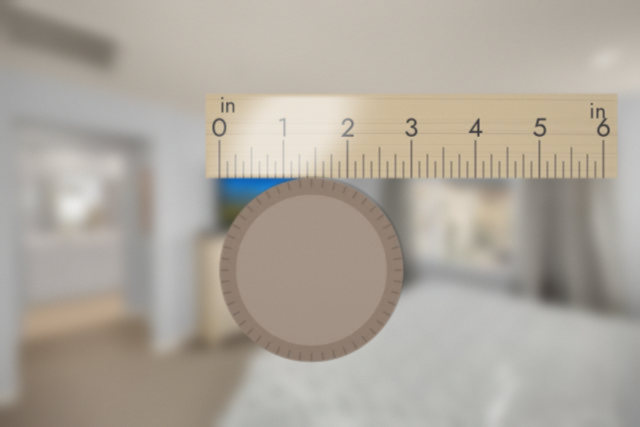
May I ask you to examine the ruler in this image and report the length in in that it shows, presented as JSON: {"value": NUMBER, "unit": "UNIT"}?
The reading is {"value": 2.875, "unit": "in"}
